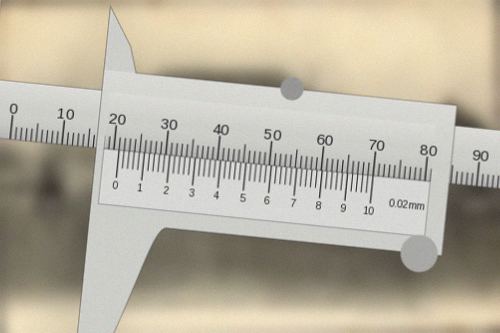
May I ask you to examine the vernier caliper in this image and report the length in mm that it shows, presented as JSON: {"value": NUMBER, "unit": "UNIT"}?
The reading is {"value": 21.0, "unit": "mm"}
